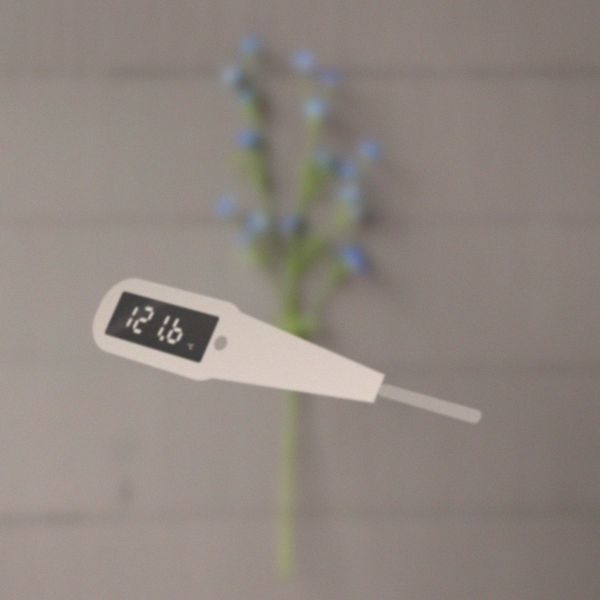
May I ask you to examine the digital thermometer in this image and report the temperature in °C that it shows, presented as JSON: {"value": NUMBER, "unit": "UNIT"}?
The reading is {"value": 121.6, "unit": "°C"}
